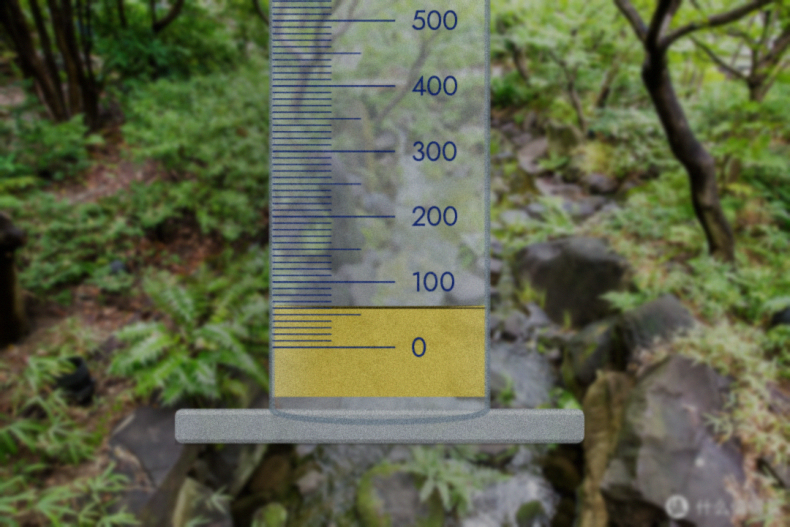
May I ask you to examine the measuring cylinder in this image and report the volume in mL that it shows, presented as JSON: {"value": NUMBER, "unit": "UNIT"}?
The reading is {"value": 60, "unit": "mL"}
